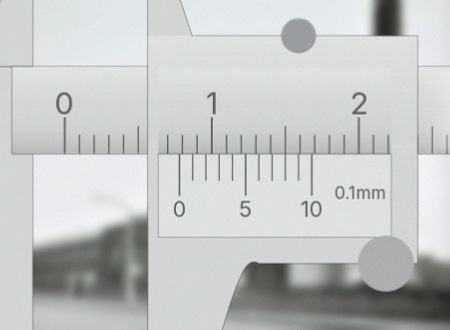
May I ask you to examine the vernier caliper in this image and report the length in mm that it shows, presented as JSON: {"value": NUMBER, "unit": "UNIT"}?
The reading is {"value": 7.8, "unit": "mm"}
